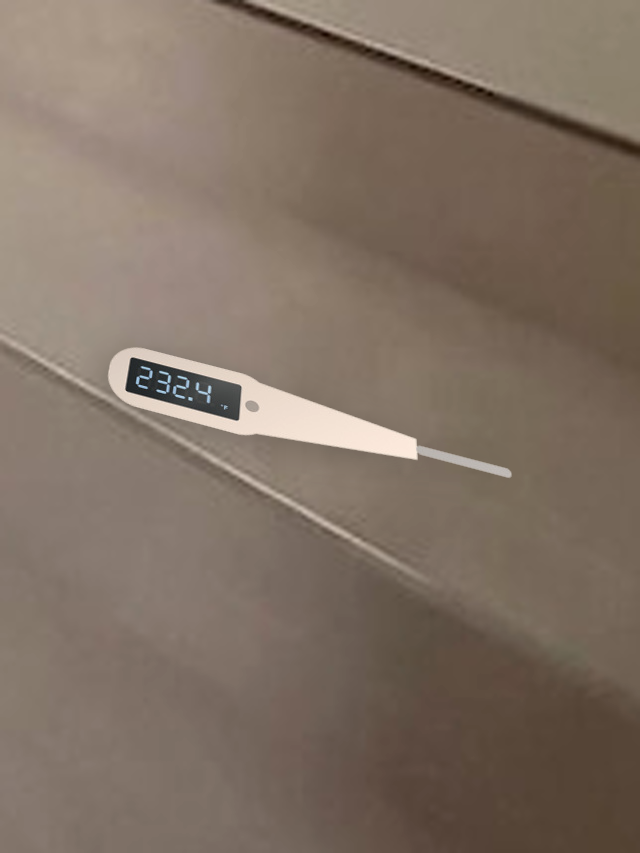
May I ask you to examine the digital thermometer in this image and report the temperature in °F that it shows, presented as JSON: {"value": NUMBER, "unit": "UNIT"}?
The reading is {"value": 232.4, "unit": "°F"}
